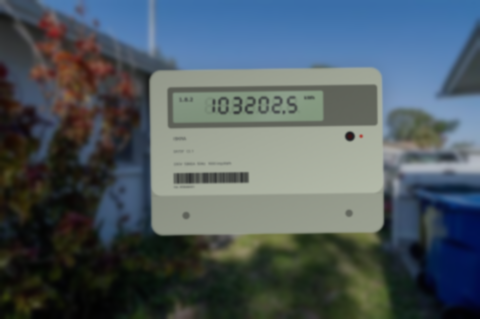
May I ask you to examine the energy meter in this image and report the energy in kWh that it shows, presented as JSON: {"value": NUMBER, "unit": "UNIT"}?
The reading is {"value": 103202.5, "unit": "kWh"}
